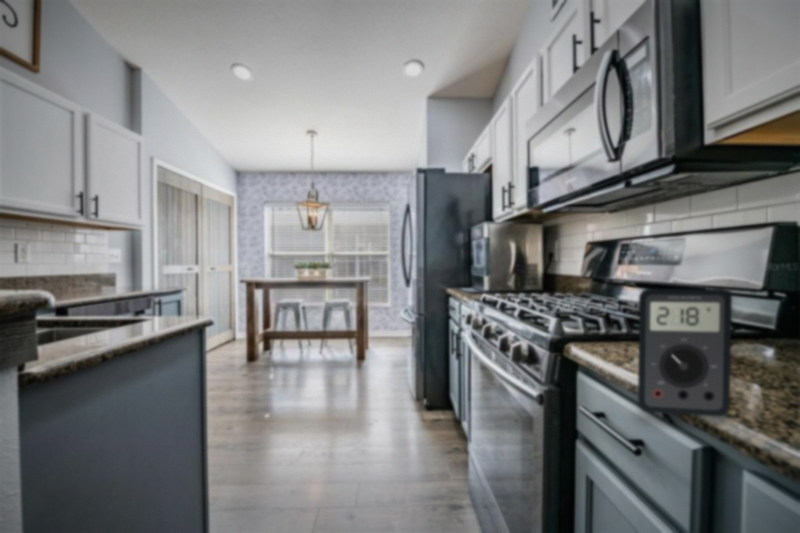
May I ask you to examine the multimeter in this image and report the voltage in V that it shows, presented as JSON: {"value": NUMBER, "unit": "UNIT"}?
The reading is {"value": 218, "unit": "V"}
